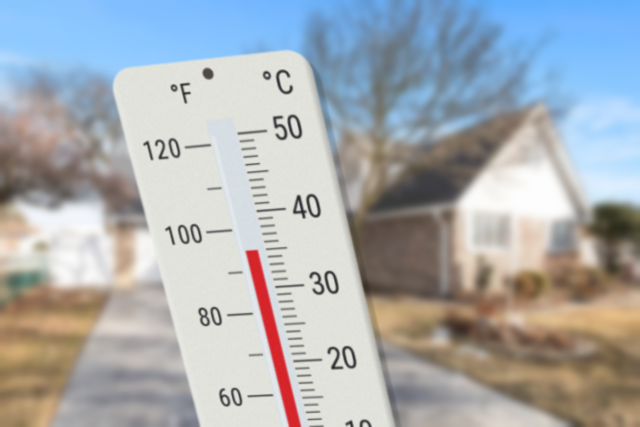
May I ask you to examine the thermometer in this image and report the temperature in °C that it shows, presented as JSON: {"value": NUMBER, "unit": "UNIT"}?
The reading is {"value": 35, "unit": "°C"}
